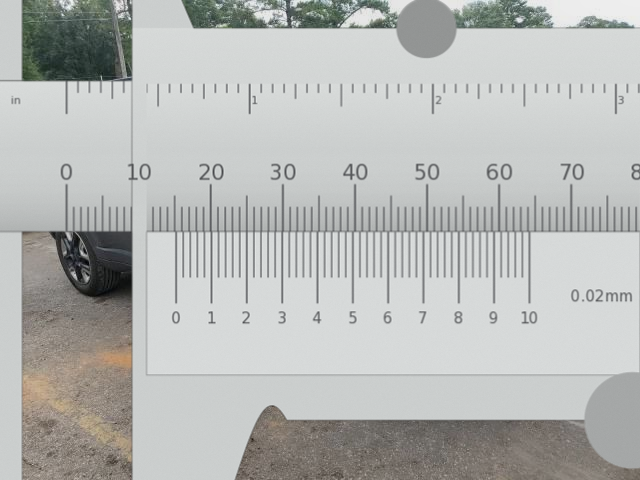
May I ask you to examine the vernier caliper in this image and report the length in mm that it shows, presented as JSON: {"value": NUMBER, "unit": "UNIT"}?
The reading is {"value": 15.2, "unit": "mm"}
